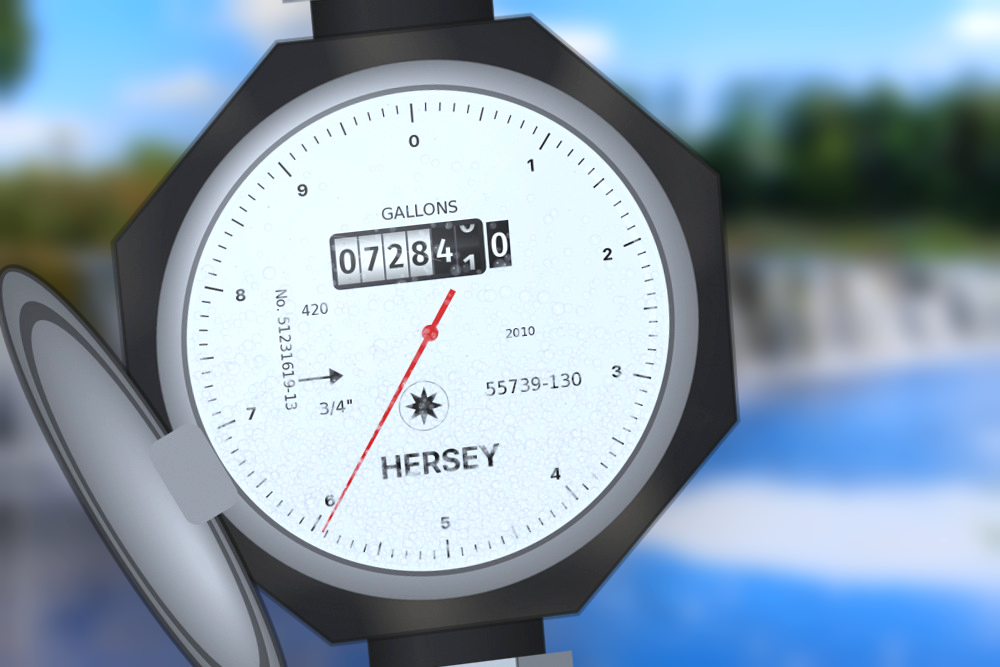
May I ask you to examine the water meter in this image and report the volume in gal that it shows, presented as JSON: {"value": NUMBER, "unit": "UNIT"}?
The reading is {"value": 728405.9, "unit": "gal"}
